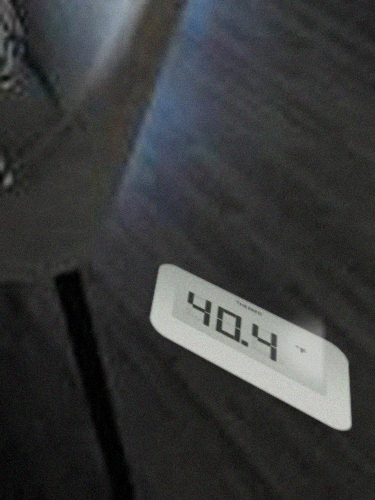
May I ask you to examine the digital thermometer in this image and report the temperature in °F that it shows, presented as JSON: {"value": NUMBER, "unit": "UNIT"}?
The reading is {"value": 40.4, "unit": "°F"}
